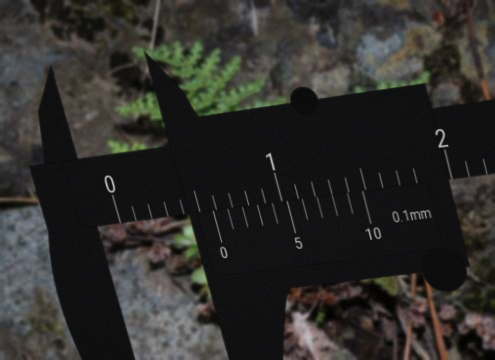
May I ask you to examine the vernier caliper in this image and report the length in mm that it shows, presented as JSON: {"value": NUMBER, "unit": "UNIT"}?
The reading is {"value": 5.8, "unit": "mm"}
